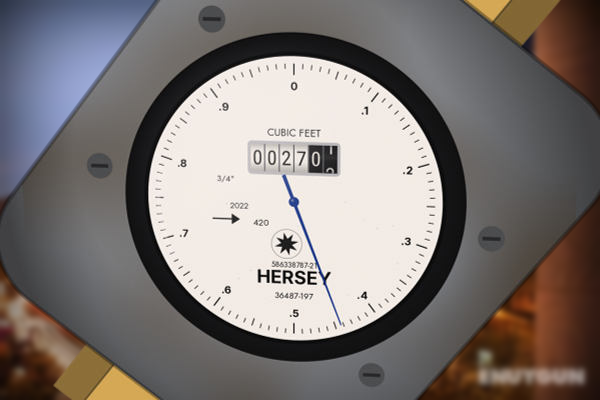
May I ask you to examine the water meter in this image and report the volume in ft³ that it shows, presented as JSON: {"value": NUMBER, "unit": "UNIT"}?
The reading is {"value": 2701.44, "unit": "ft³"}
